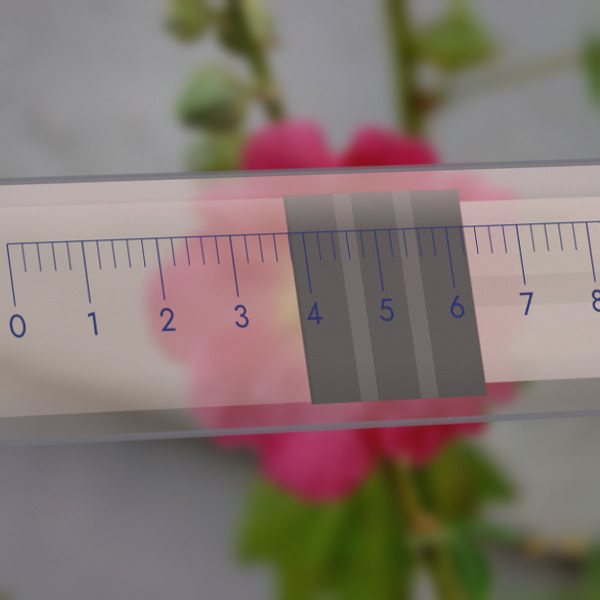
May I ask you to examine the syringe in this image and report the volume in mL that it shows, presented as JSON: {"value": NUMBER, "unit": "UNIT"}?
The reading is {"value": 3.8, "unit": "mL"}
